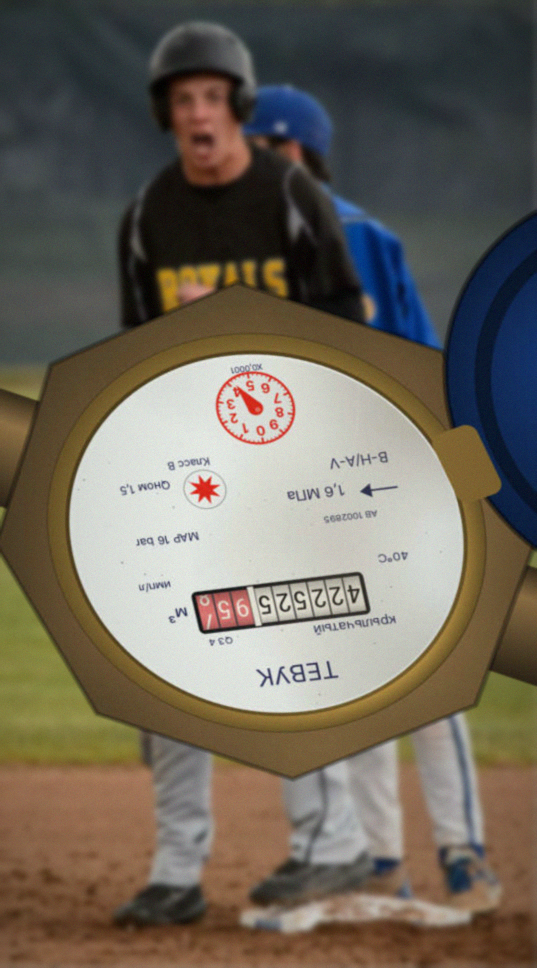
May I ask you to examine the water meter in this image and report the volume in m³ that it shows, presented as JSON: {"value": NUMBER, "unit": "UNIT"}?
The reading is {"value": 422525.9574, "unit": "m³"}
